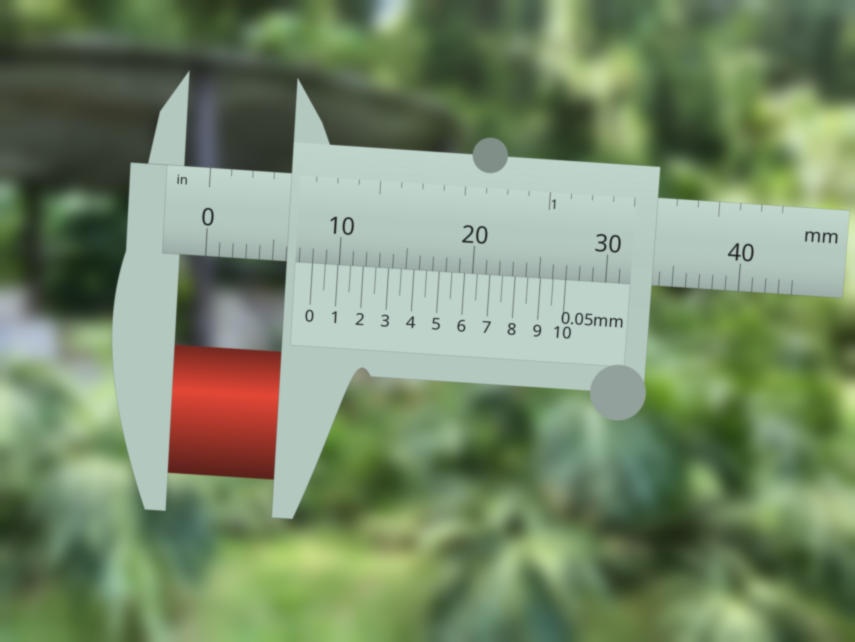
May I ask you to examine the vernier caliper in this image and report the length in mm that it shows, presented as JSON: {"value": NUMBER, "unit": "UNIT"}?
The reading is {"value": 8.0, "unit": "mm"}
